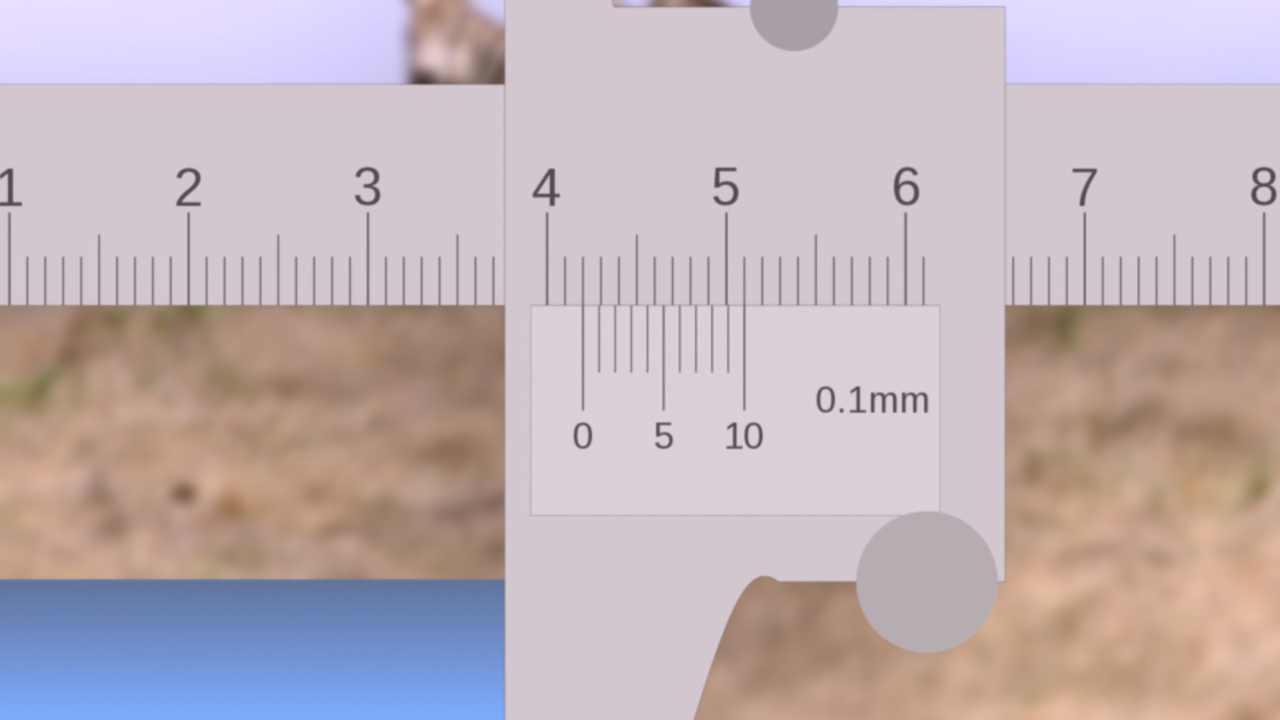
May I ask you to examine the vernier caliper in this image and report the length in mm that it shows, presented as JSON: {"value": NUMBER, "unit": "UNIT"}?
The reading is {"value": 42.0, "unit": "mm"}
